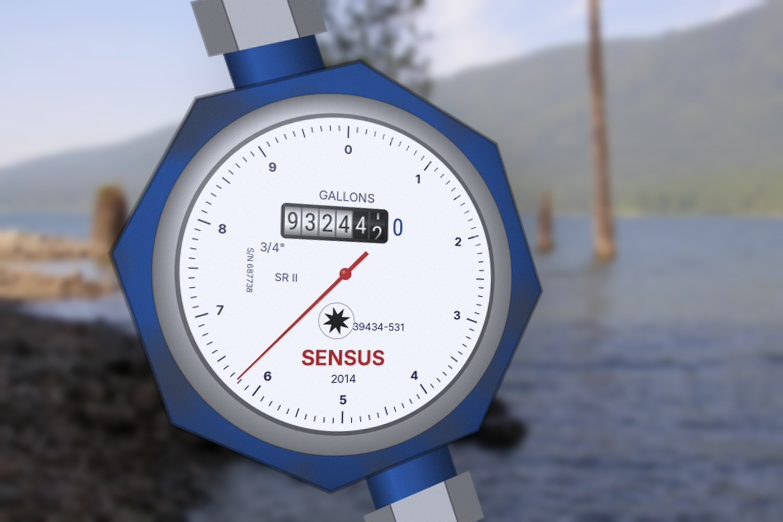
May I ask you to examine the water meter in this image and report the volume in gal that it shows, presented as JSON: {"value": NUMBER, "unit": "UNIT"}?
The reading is {"value": 9324416.2, "unit": "gal"}
